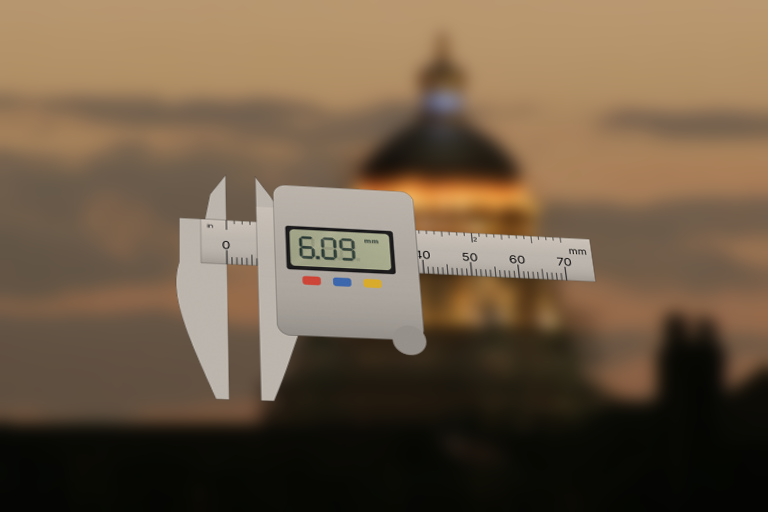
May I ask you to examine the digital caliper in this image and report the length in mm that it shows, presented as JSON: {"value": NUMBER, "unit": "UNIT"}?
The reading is {"value": 6.09, "unit": "mm"}
